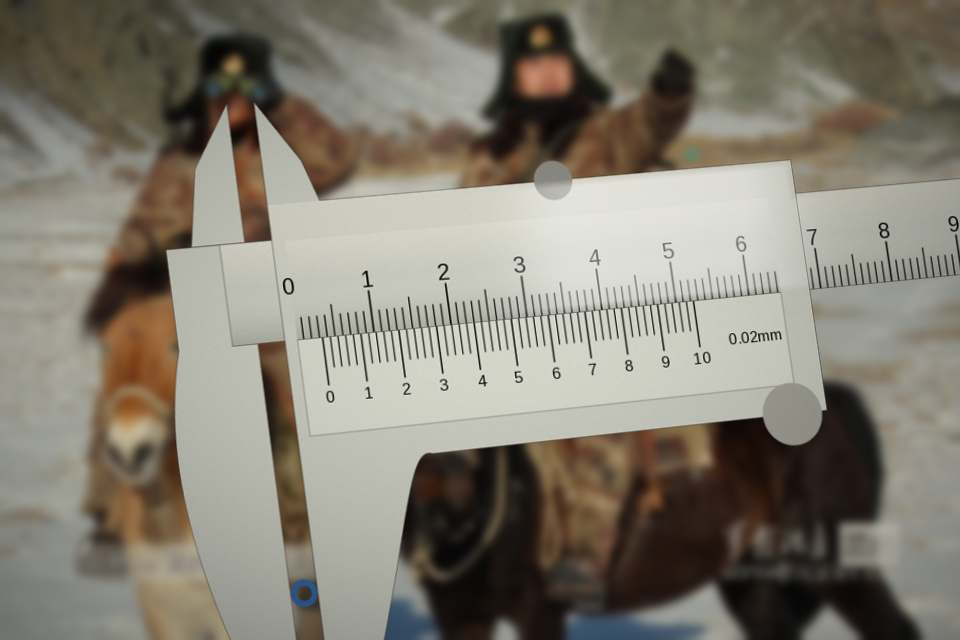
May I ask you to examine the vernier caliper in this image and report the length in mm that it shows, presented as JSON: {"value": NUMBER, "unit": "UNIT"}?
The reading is {"value": 3.4, "unit": "mm"}
